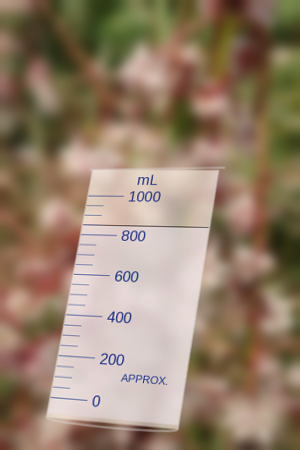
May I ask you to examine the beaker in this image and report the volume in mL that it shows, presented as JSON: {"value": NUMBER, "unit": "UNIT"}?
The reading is {"value": 850, "unit": "mL"}
